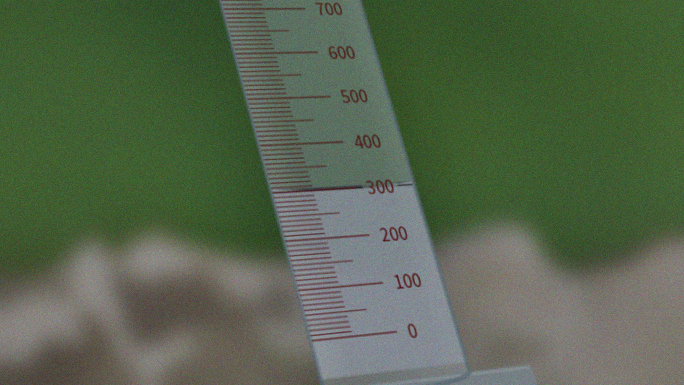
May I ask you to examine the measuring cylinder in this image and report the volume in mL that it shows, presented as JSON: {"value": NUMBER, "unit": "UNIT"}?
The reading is {"value": 300, "unit": "mL"}
